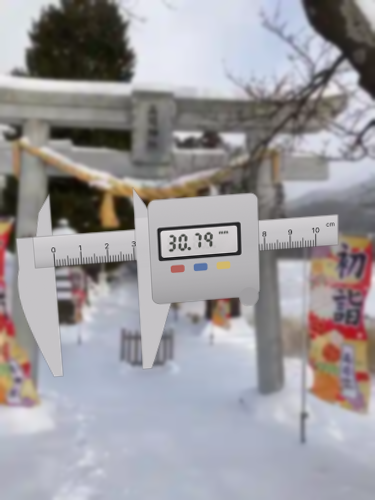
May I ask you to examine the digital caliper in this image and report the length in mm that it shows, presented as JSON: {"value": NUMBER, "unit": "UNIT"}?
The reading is {"value": 30.79, "unit": "mm"}
